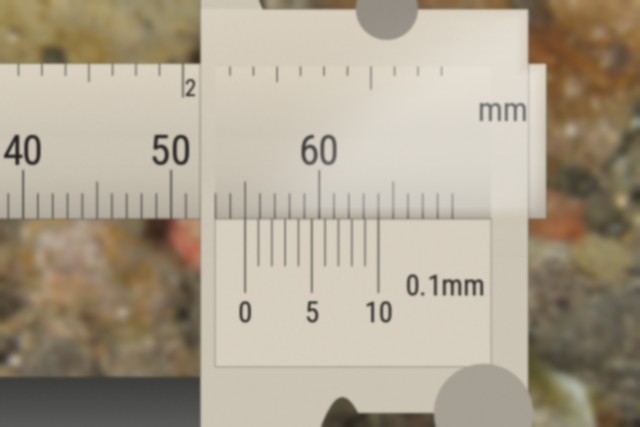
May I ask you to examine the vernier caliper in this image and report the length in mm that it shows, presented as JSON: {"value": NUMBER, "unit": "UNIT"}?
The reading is {"value": 55.0, "unit": "mm"}
